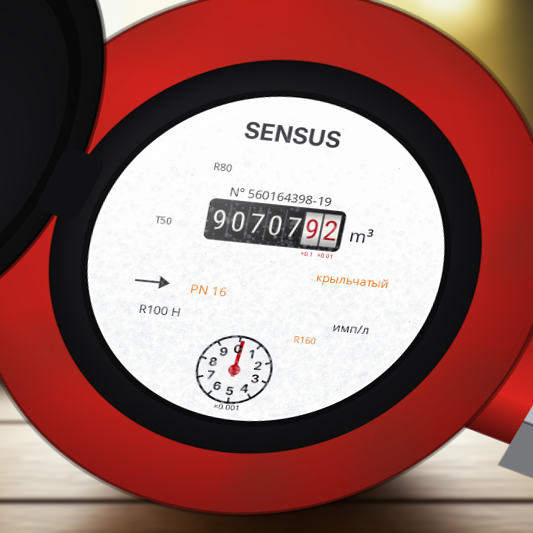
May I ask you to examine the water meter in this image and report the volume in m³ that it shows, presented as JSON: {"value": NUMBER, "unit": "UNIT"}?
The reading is {"value": 90707.920, "unit": "m³"}
